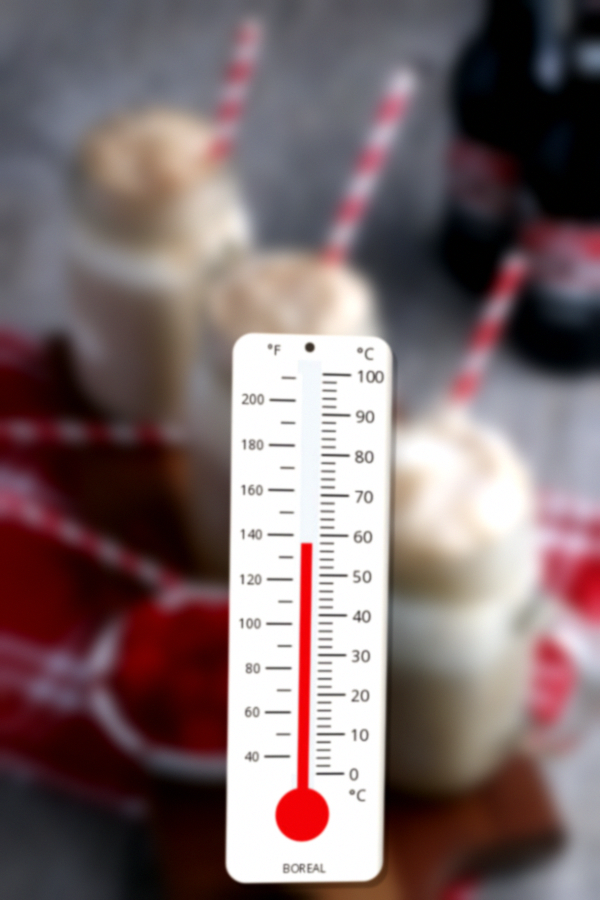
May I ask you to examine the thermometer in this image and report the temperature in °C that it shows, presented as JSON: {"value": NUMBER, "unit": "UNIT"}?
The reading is {"value": 58, "unit": "°C"}
